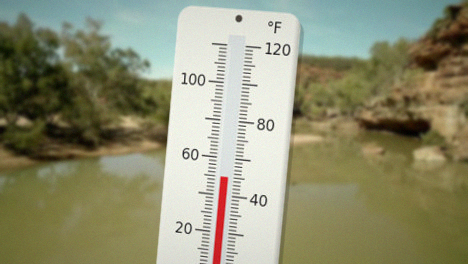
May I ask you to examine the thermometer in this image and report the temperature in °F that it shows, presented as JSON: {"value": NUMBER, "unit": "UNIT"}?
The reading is {"value": 50, "unit": "°F"}
